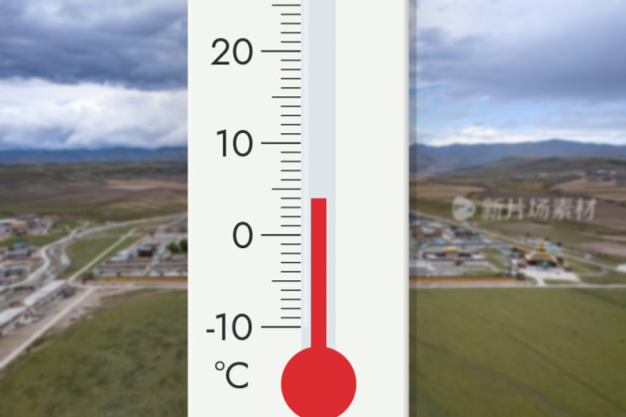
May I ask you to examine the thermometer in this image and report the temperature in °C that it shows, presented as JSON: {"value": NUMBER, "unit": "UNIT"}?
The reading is {"value": 4, "unit": "°C"}
